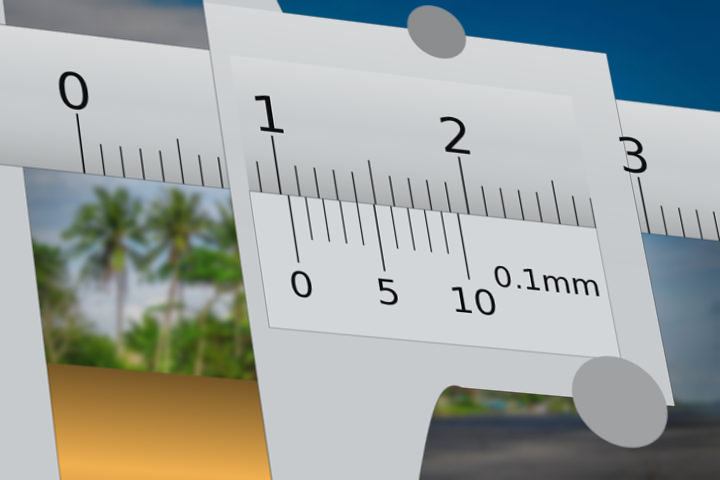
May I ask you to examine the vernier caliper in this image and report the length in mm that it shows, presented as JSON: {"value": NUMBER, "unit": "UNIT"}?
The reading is {"value": 10.4, "unit": "mm"}
